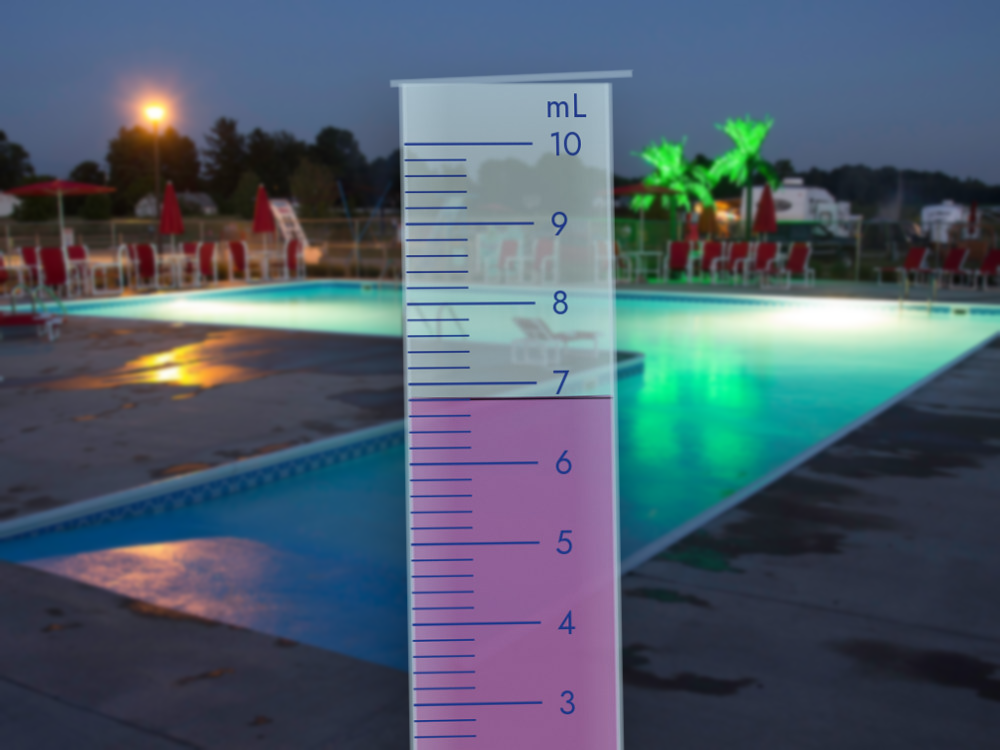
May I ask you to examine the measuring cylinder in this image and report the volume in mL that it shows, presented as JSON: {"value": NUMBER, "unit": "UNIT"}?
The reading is {"value": 6.8, "unit": "mL"}
